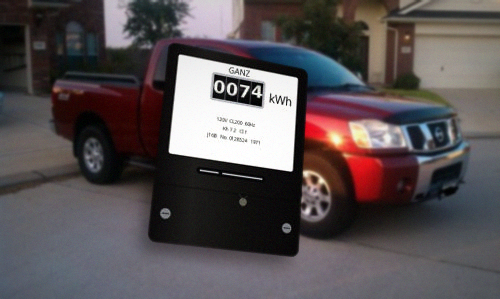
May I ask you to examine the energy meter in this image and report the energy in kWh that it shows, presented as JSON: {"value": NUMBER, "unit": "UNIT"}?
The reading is {"value": 74, "unit": "kWh"}
